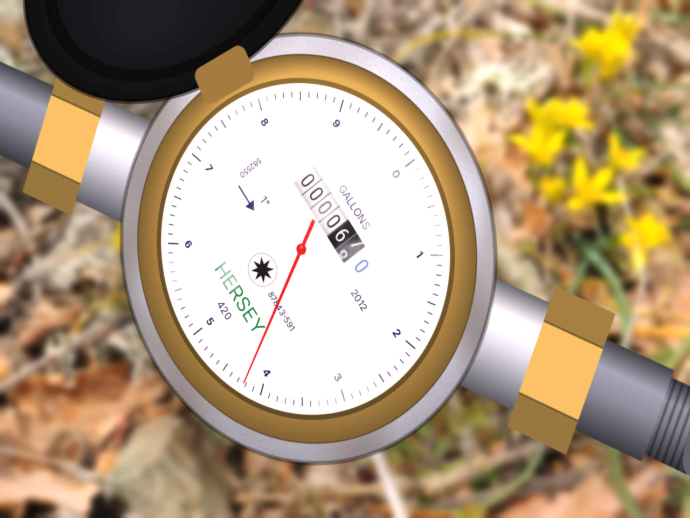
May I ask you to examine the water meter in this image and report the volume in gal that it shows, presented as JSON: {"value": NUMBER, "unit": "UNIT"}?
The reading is {"value": 674.2, "unit": "gal"}
